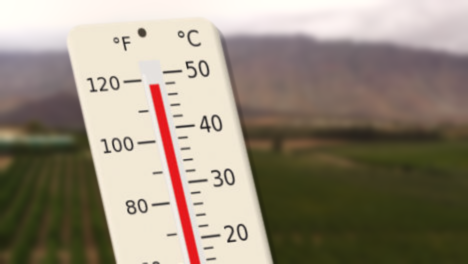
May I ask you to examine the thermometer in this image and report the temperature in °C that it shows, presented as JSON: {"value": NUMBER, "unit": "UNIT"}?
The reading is {"value": 48, "unit": "°C"}
